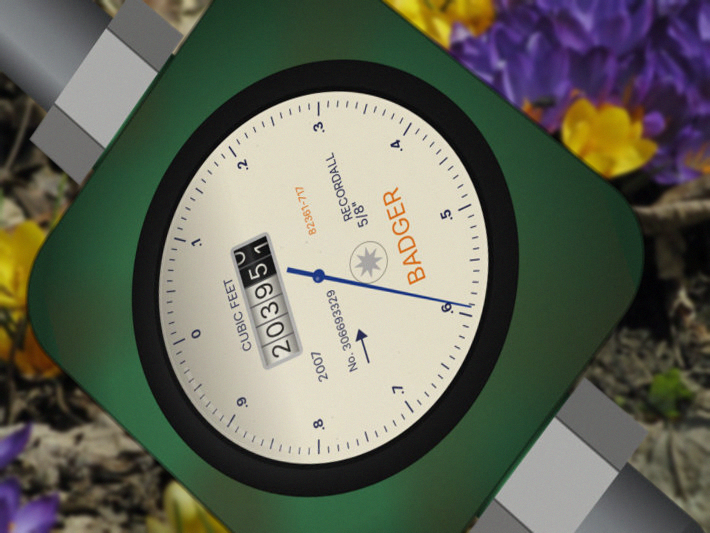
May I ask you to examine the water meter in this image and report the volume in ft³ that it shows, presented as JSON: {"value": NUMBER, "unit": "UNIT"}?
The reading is {"value": 203950.59, "unit": "ft³"}
